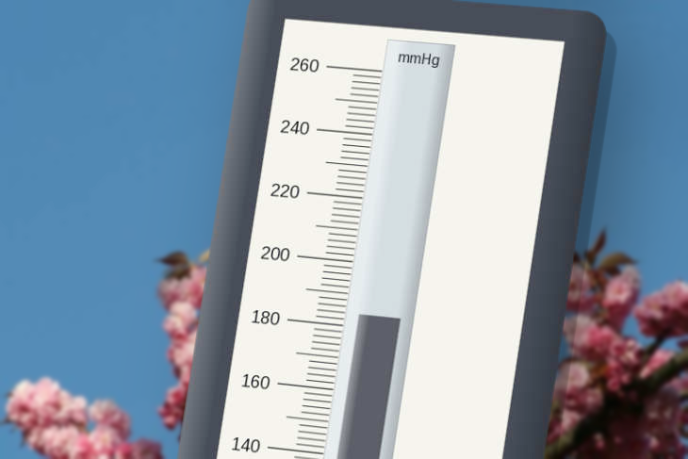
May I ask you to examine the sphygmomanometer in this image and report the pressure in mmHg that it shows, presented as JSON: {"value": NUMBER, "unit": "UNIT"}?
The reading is {"value": 184, "unit": "mmHg"}
